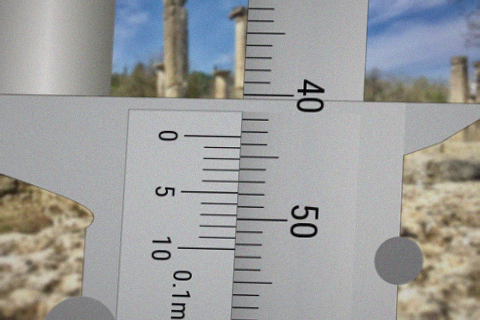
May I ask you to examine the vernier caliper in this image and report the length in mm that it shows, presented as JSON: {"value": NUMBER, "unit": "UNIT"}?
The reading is {"value": 43.4, "unit": "mm"}
